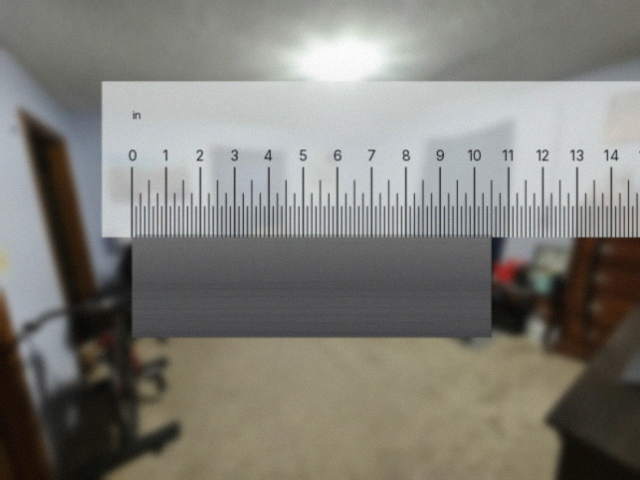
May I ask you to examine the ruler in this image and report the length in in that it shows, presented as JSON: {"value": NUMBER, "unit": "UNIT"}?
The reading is {"value": 10.5, "unit": "in"}
